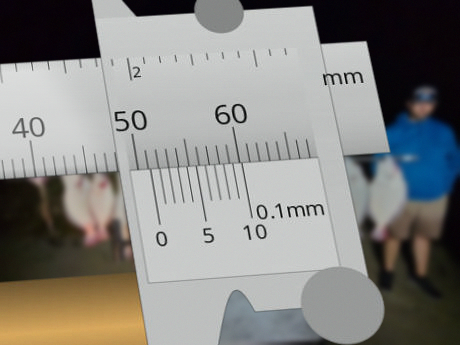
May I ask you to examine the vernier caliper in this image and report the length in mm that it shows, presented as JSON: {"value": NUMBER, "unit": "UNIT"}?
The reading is {"value": 51.2, "unit": "mm"}
